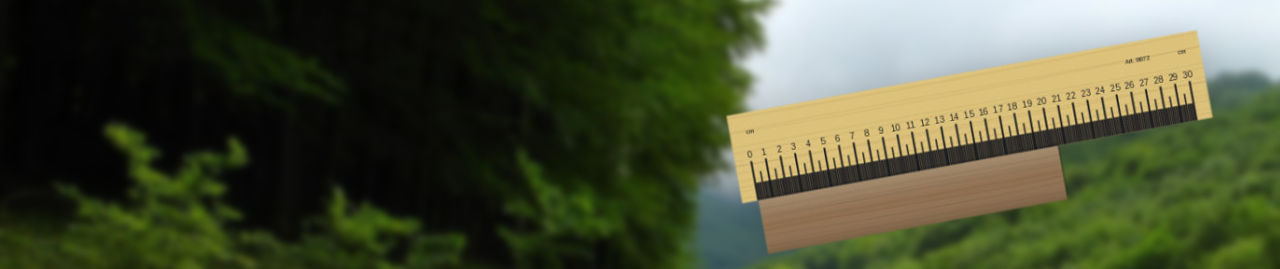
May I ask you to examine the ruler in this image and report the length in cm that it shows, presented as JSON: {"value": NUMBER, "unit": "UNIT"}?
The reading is {"value": 20.5, "unit": "cm"}
